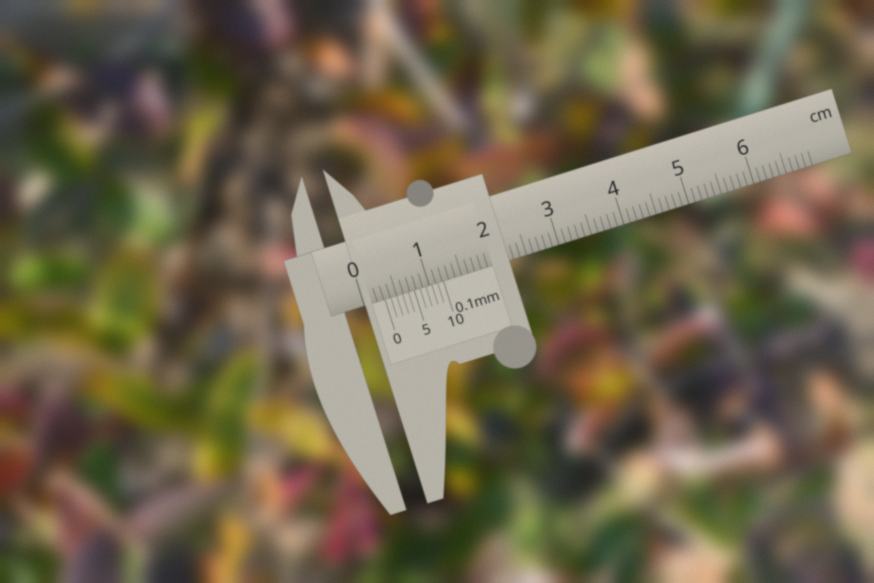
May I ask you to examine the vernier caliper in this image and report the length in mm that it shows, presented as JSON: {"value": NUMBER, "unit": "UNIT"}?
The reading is {"value": 3.2, "unit": "mm"}
